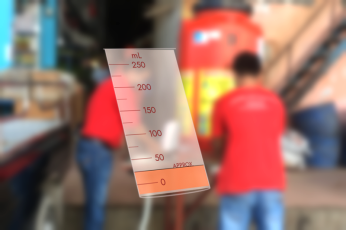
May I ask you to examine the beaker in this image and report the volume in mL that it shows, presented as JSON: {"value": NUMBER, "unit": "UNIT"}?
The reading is {"value": 25, "unit": "mL"}
